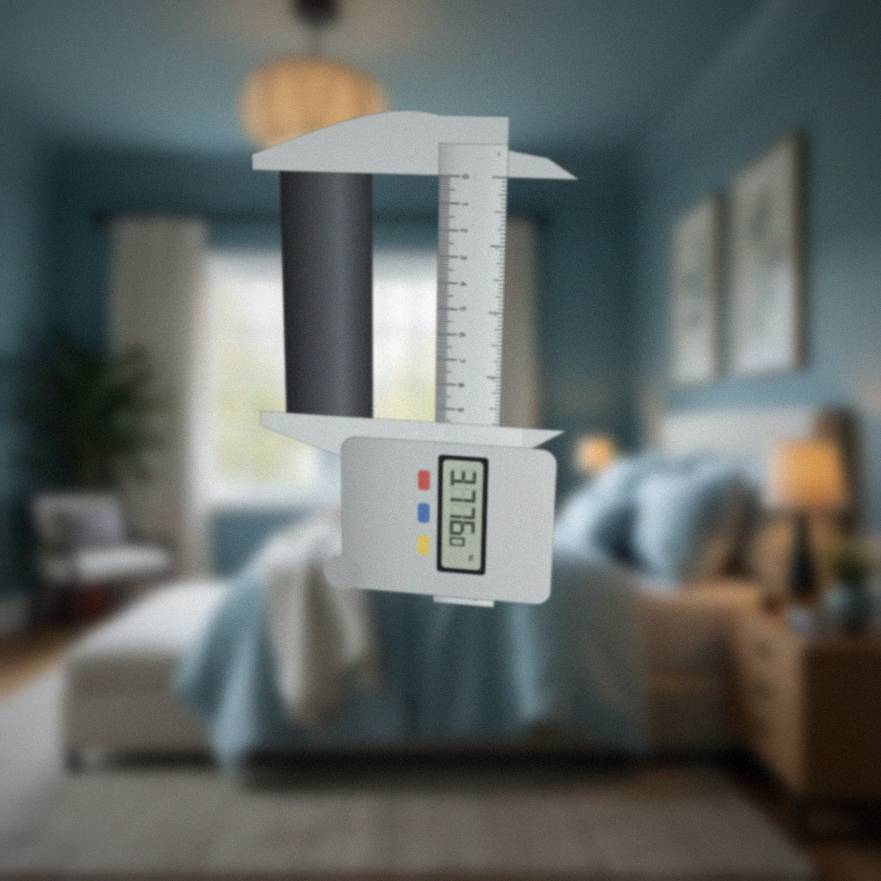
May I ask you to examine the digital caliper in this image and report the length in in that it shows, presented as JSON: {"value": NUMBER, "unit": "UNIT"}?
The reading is {"value": 3.7760, "unit": "in"}
